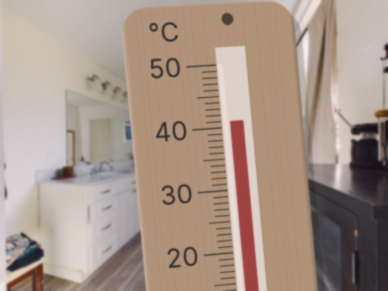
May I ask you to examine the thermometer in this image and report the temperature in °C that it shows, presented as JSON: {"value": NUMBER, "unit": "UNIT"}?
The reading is {"value": 41, "unit": "°C"}
